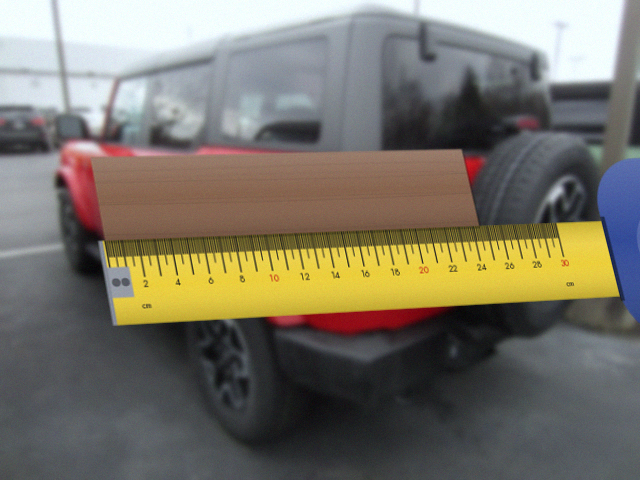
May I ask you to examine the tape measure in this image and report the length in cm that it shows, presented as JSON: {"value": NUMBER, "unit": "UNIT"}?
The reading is {"value": 24.5, "unit": "cm"}
